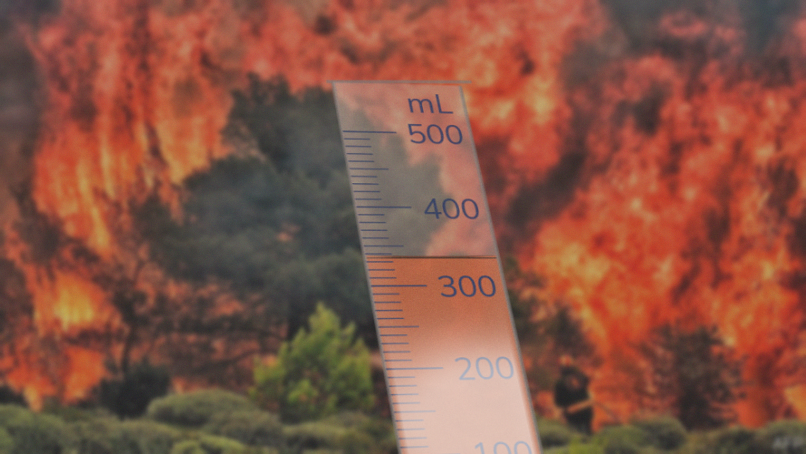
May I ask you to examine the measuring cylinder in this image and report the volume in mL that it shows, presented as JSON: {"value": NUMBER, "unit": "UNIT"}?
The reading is {"value": 335, "unit": "mL"}
